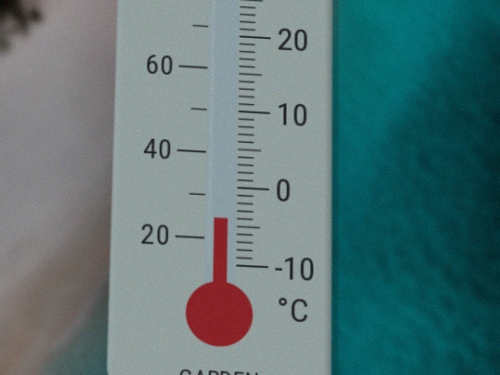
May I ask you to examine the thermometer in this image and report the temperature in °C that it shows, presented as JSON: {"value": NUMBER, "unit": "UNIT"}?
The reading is {"value": -4, "unit": "°C"}
